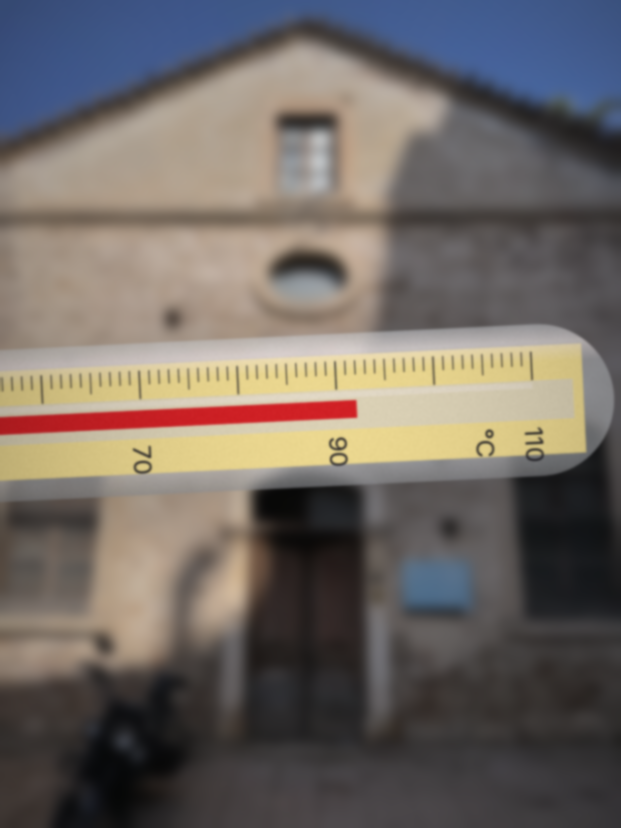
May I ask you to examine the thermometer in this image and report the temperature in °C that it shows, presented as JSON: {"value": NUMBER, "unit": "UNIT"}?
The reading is {"value": 92, "unit": "°C"}
